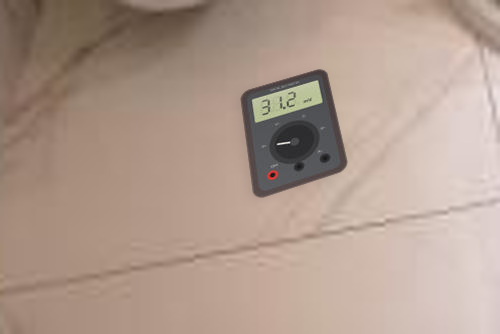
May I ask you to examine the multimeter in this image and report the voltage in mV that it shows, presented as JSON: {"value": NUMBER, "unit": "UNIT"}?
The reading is {"value": 31.2, "unit": "mV"}
